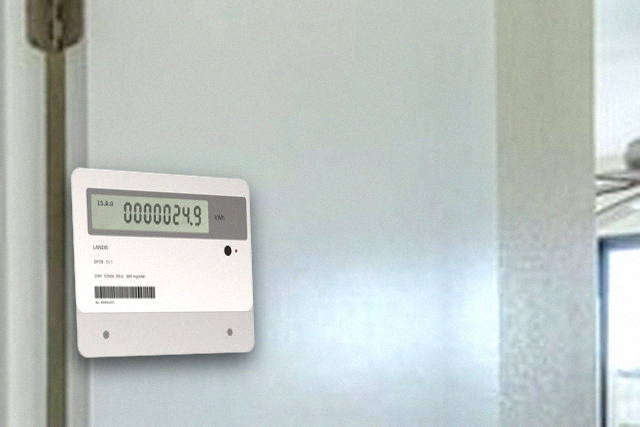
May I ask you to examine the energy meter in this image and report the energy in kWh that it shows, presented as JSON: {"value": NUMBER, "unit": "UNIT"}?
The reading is {"value": 24.9, "unit": "kWh"}
